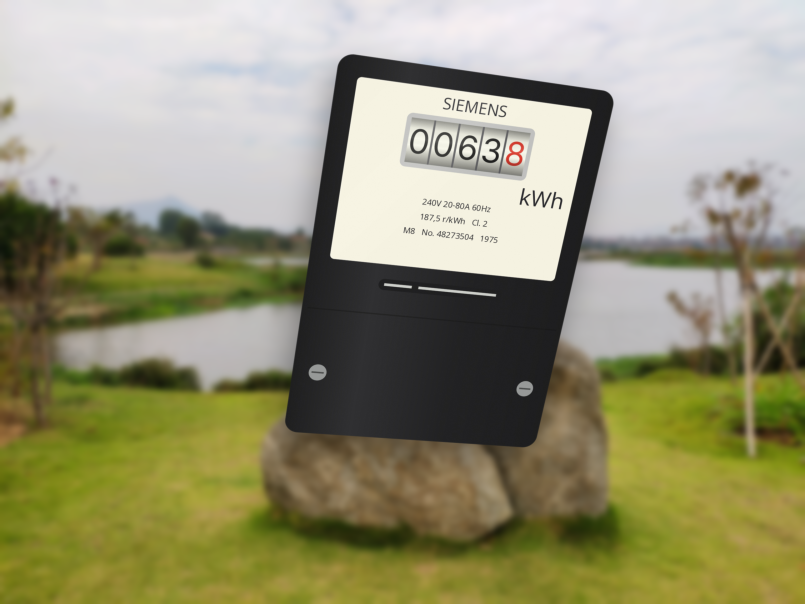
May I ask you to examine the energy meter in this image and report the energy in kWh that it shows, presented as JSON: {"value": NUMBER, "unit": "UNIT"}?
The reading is {"value": 63.8, "unit": "kWh"}
